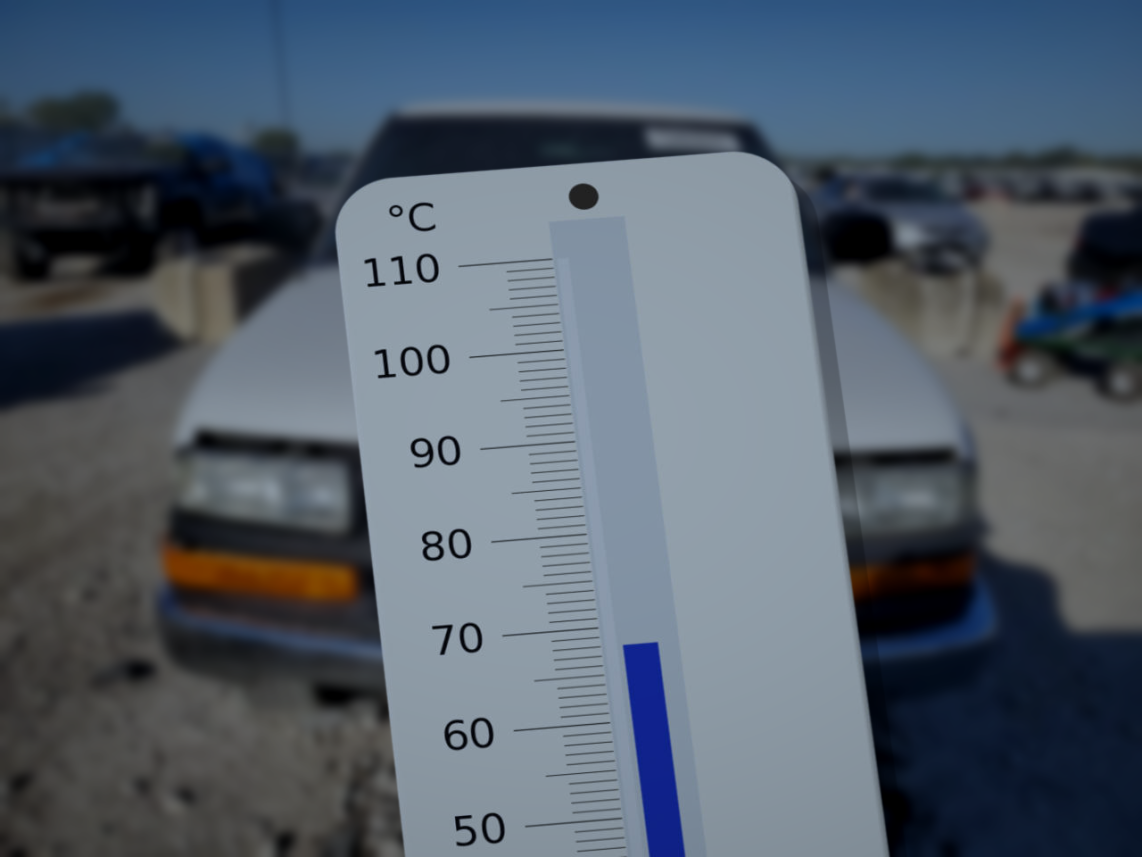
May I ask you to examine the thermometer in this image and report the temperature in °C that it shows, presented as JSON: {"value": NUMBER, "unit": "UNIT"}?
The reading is {"value": 68, "unit": "°C"}
